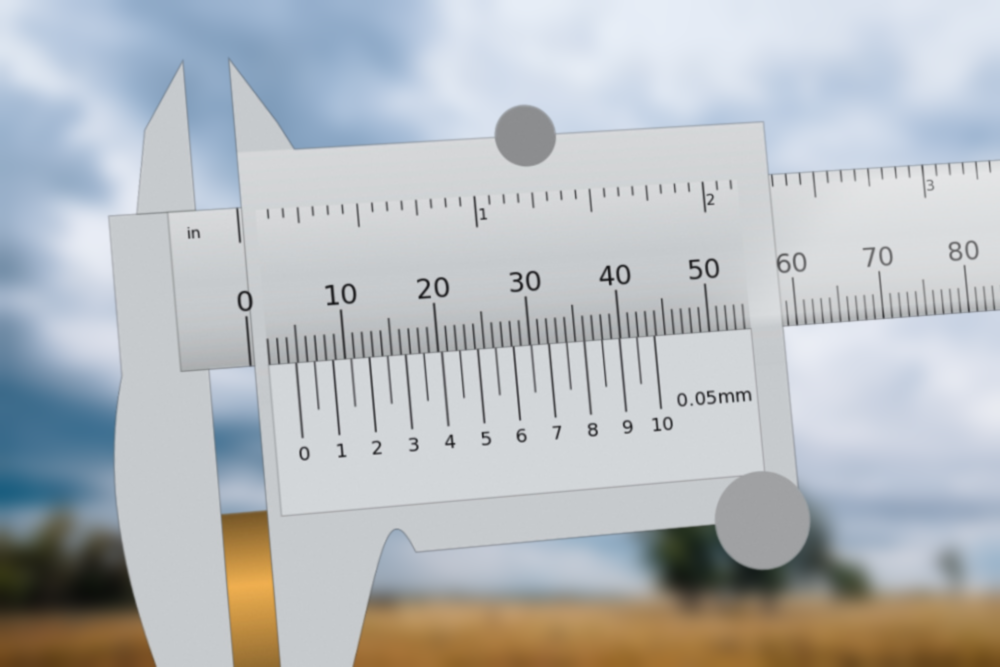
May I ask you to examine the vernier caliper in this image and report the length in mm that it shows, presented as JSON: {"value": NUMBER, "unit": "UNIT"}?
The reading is {"value": 4.8, "unit": "mm"}
